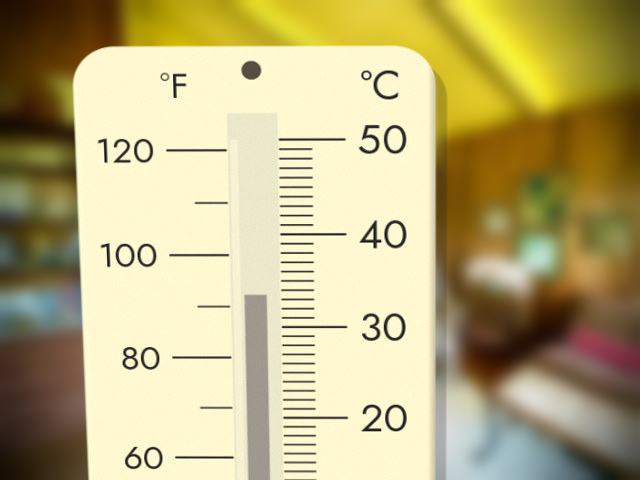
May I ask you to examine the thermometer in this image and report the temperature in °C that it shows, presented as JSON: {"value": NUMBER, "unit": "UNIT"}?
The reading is {"value": 33.5, "unit": "°C"}
